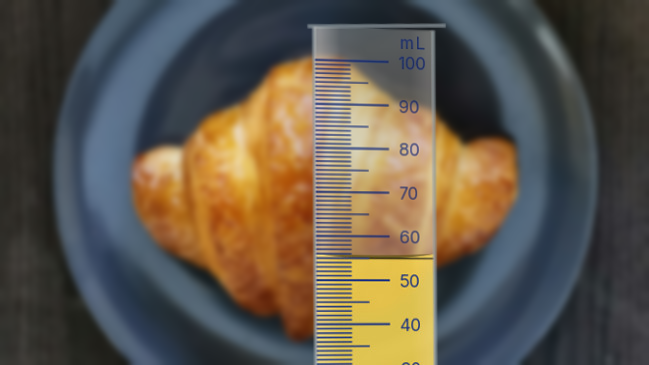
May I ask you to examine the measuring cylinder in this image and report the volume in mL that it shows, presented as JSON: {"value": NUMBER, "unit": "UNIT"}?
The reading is {"value": 55, "unit": "mL"}
